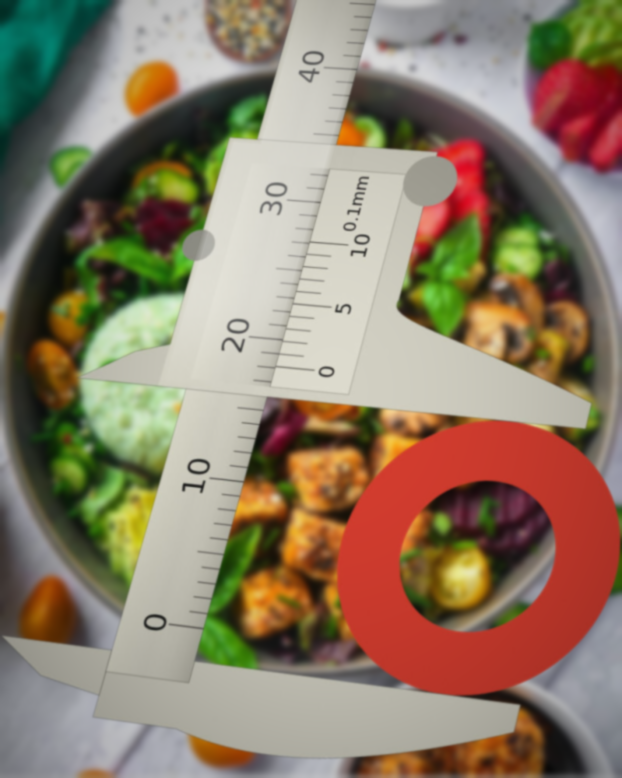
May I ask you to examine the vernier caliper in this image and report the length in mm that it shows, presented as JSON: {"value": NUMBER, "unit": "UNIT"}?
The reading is {"value": 18.1, "unit": "mm"}
